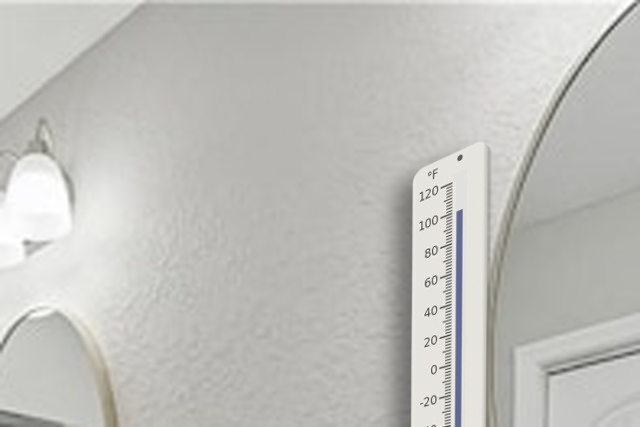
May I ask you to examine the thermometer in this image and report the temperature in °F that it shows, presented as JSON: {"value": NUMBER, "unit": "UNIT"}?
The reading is {"value": 100, "unit": "°F"}
